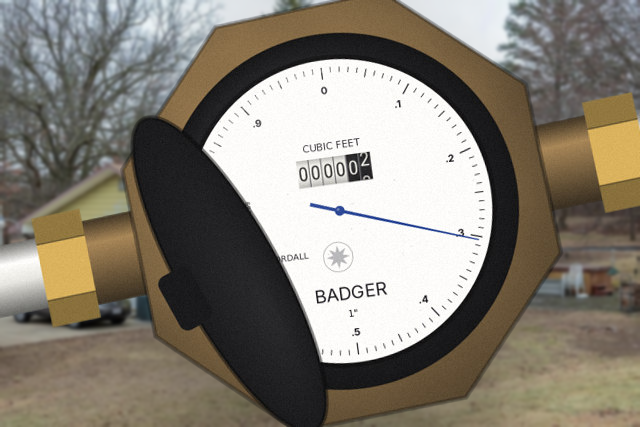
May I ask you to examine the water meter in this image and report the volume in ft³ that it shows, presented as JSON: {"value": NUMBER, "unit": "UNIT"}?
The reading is {"value": 2.30, "unit": "ft³"}
